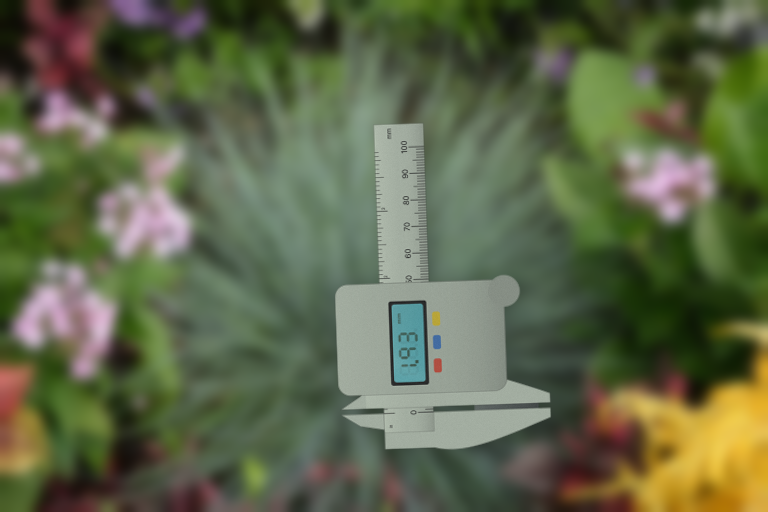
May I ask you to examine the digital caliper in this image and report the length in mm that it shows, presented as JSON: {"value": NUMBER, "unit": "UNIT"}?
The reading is {"value": 1.93, "unit": "mm"}
